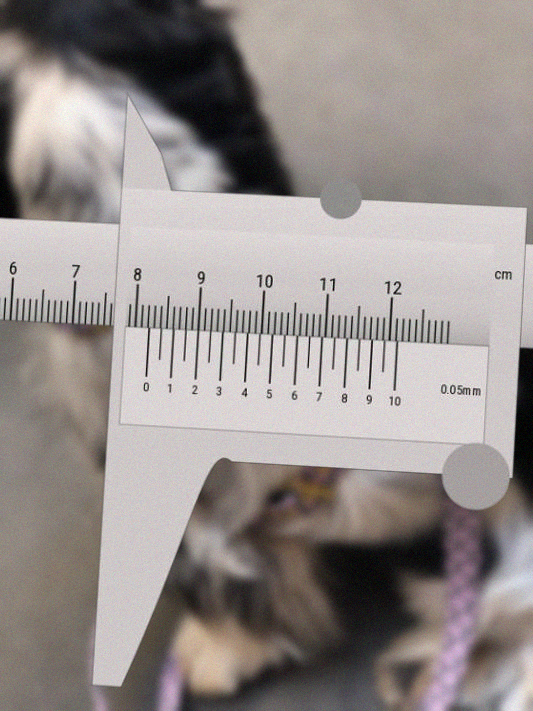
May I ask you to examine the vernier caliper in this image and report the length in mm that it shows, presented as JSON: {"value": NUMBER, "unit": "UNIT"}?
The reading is {"value": 82.2, "unit": "mm"}
